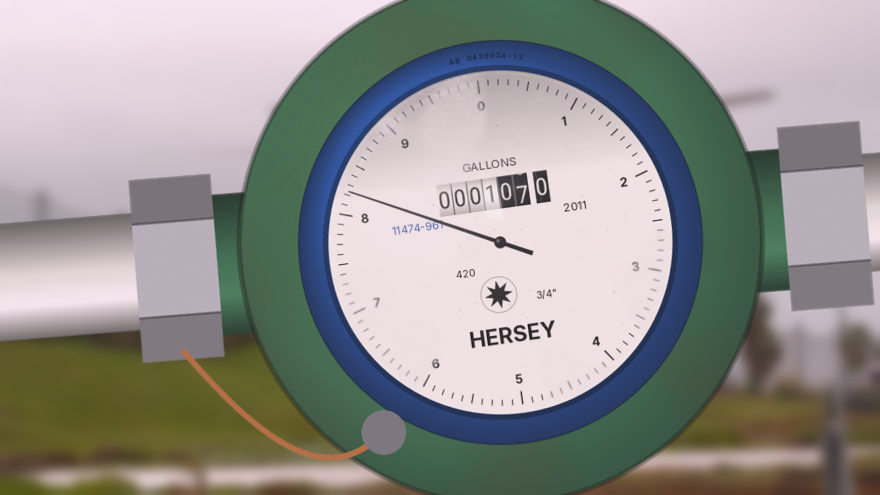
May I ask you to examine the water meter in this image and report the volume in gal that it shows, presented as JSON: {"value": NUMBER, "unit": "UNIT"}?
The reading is {"value": 1068.2, "unit": "gal"}
